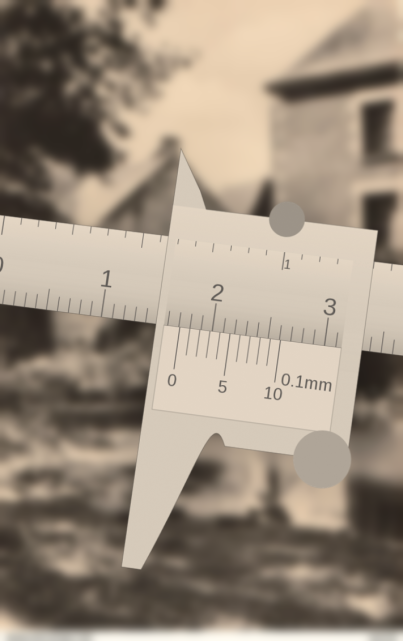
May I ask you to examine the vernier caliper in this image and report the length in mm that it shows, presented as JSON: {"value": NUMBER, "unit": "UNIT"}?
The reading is {"value": 17.1, "unit": "mm"}
